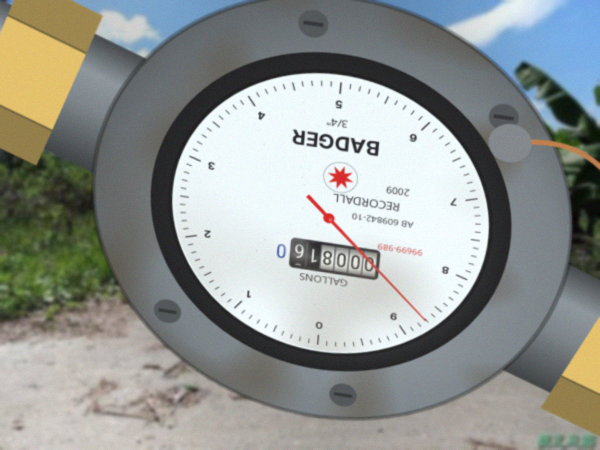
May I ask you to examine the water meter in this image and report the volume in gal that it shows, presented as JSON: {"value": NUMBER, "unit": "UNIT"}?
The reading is {"value": 8158.7, "unit": "gal"}
